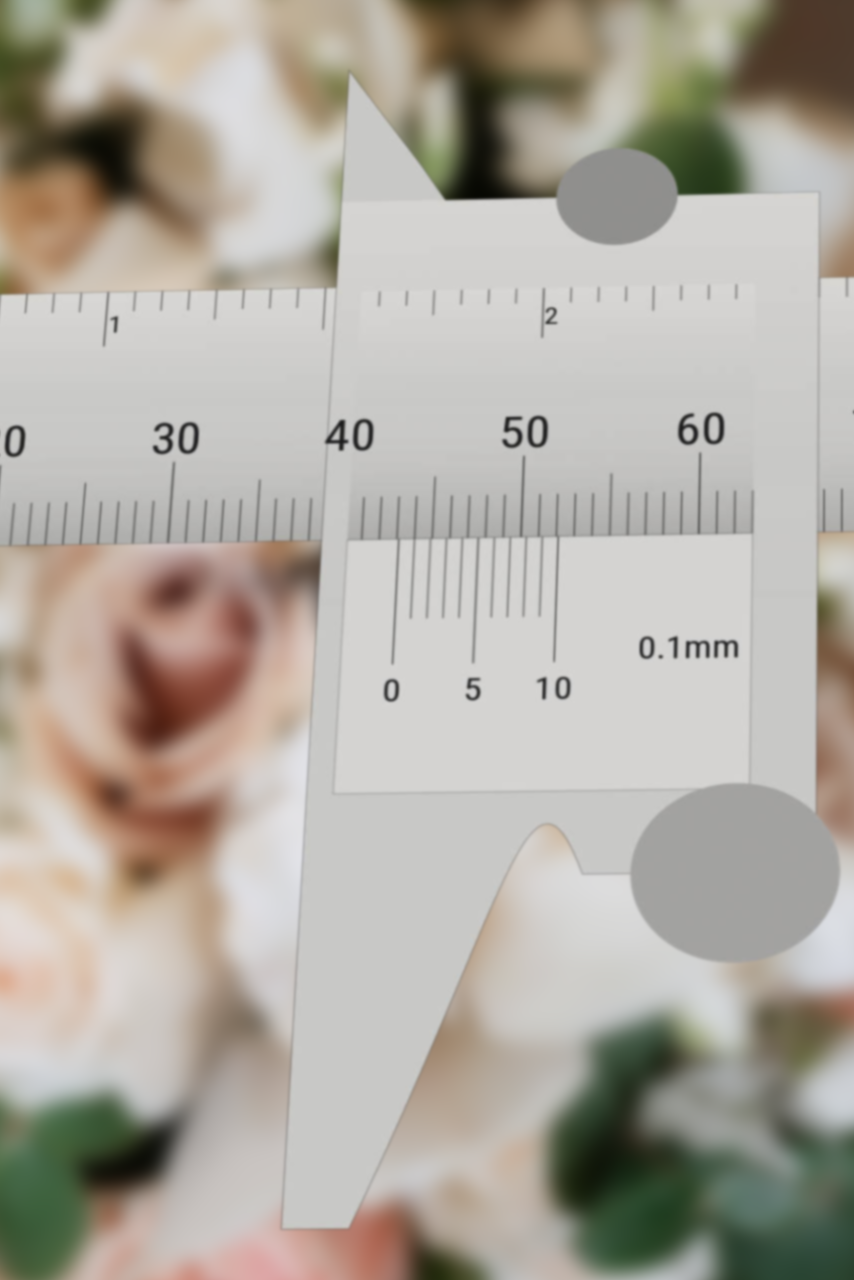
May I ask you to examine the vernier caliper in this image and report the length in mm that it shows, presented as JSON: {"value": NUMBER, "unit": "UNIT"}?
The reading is {"value": 43.1, "unit": "mm"}
